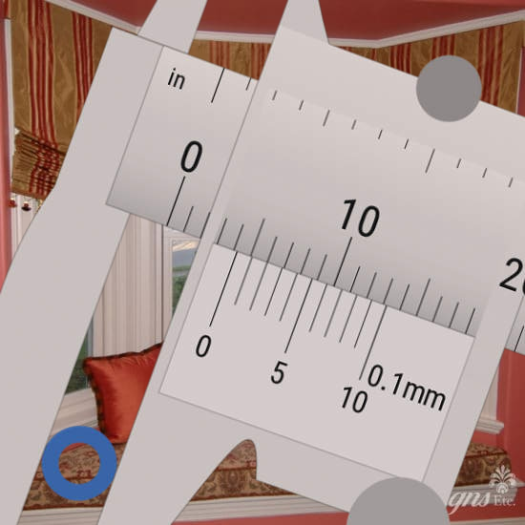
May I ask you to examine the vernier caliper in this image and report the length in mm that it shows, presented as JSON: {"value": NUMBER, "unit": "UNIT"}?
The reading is {"value": 4.2, "unit": "mm"}
